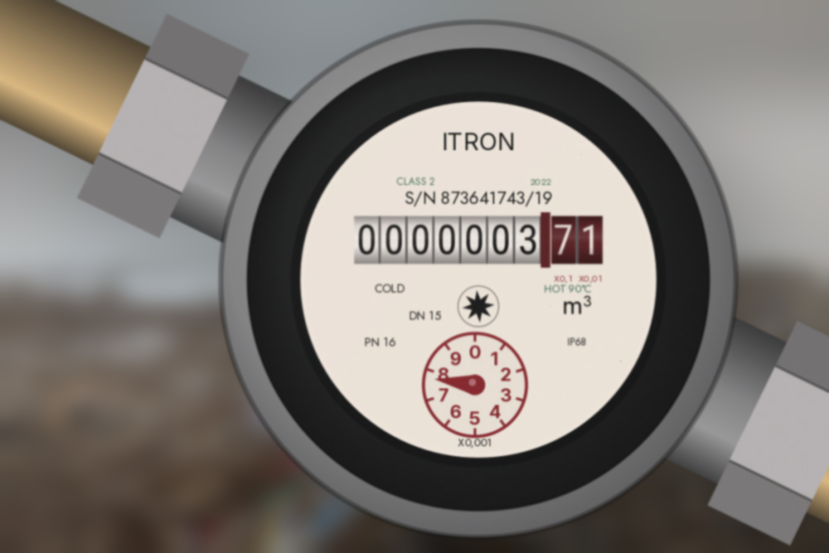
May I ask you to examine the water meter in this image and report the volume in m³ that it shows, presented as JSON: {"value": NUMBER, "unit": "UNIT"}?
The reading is {"value": 3.717, "unit": "m³"}
